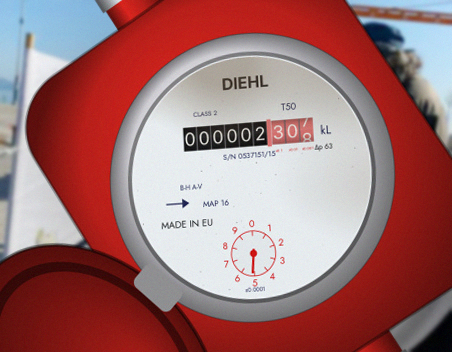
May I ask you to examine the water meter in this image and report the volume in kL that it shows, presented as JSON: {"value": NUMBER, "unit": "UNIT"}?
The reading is {"value": 2.3075, "unit": "kL"}
